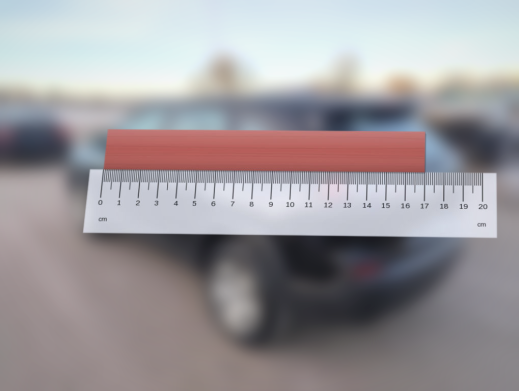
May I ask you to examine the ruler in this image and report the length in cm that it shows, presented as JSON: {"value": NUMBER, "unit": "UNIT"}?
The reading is {"value": 17, "unit": "cm"}
